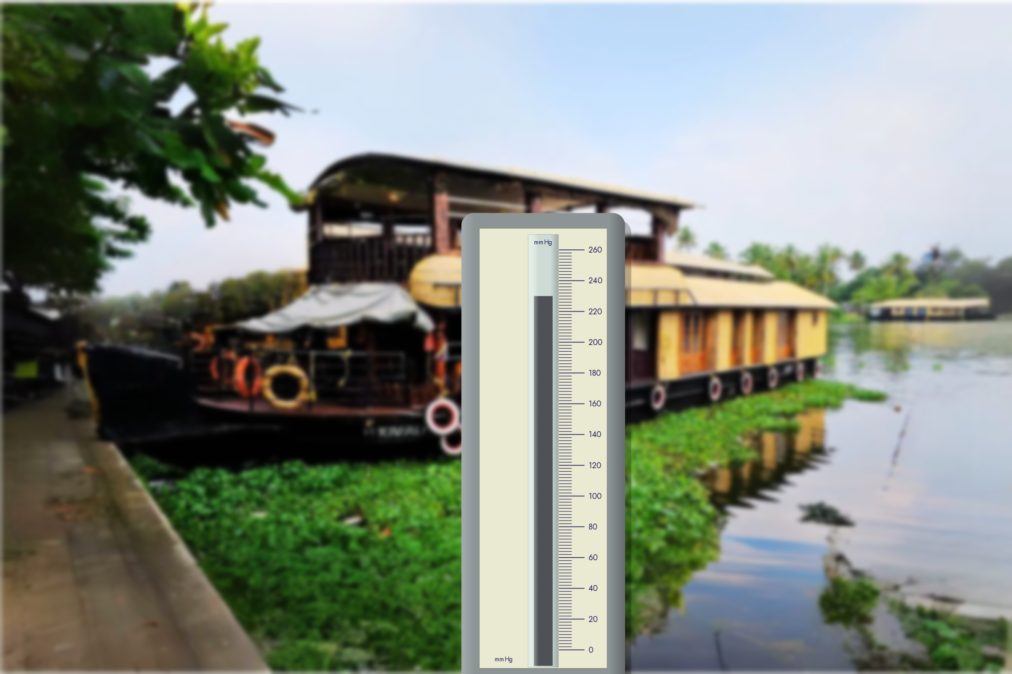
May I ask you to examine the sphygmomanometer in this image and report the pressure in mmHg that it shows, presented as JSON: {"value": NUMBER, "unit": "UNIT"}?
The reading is {"value": 230, "unit": "mmHg"}
